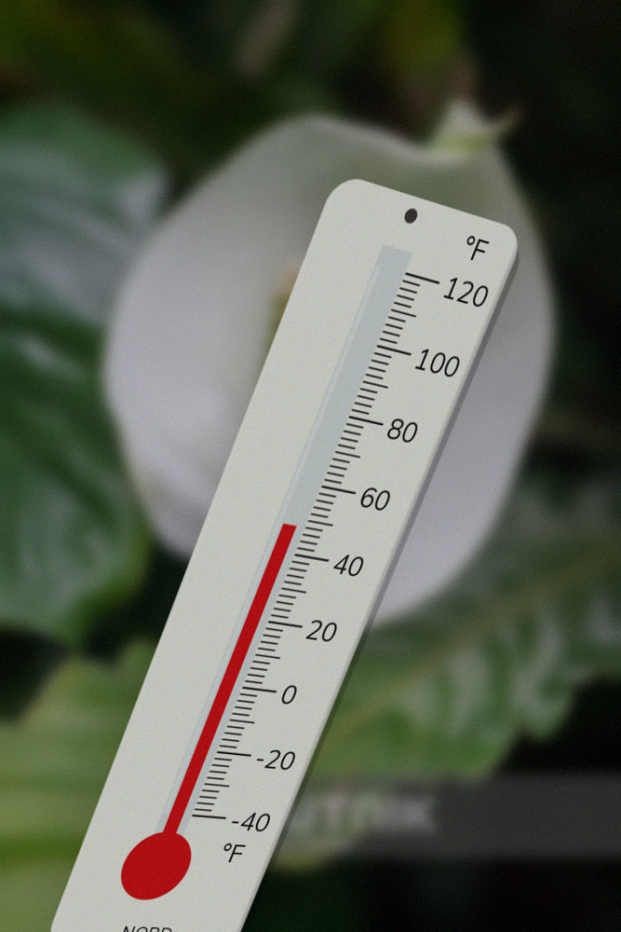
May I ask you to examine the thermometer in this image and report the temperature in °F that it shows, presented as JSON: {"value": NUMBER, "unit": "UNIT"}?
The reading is {"value": 48, "unit": "°F"}
